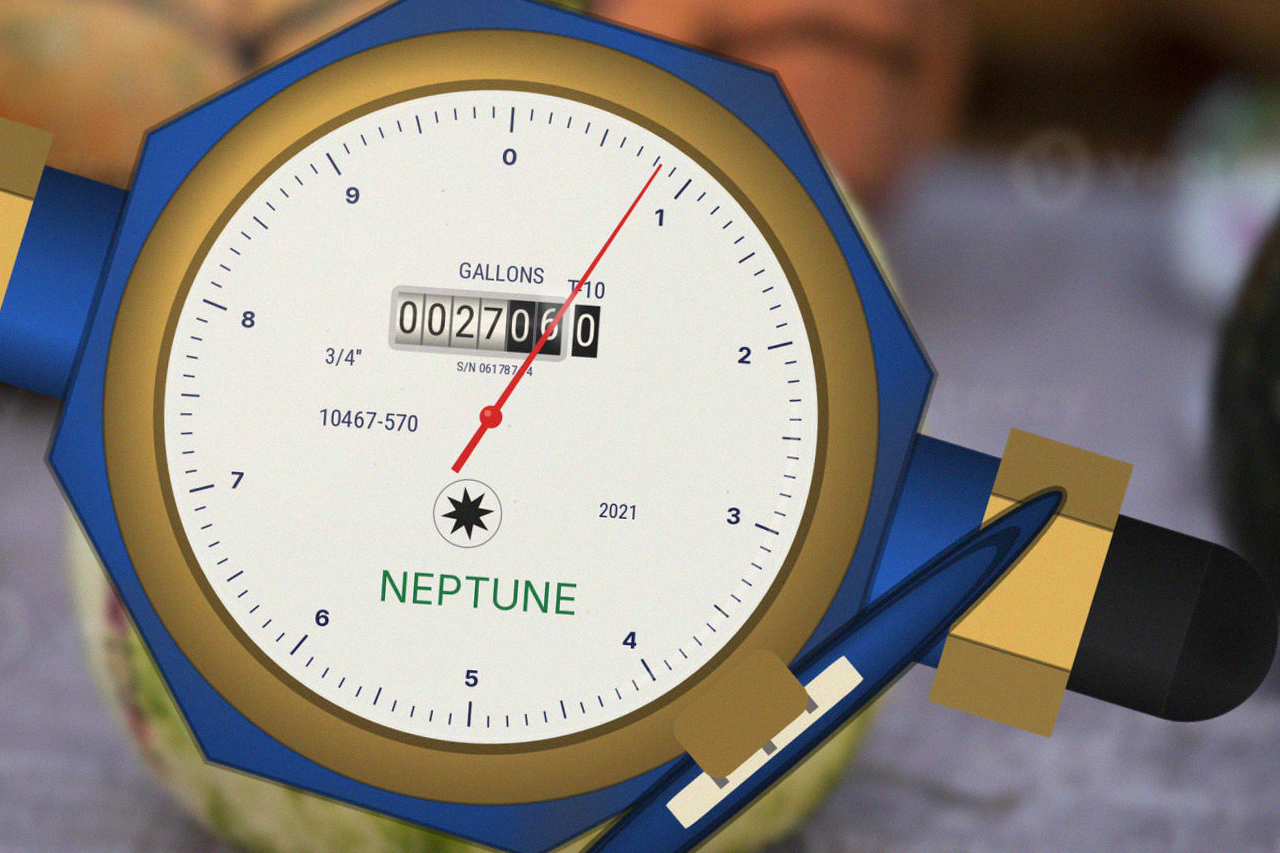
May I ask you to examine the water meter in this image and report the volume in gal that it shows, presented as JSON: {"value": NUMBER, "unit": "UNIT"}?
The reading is {"value": 27060.8, "unit": "gal"}
